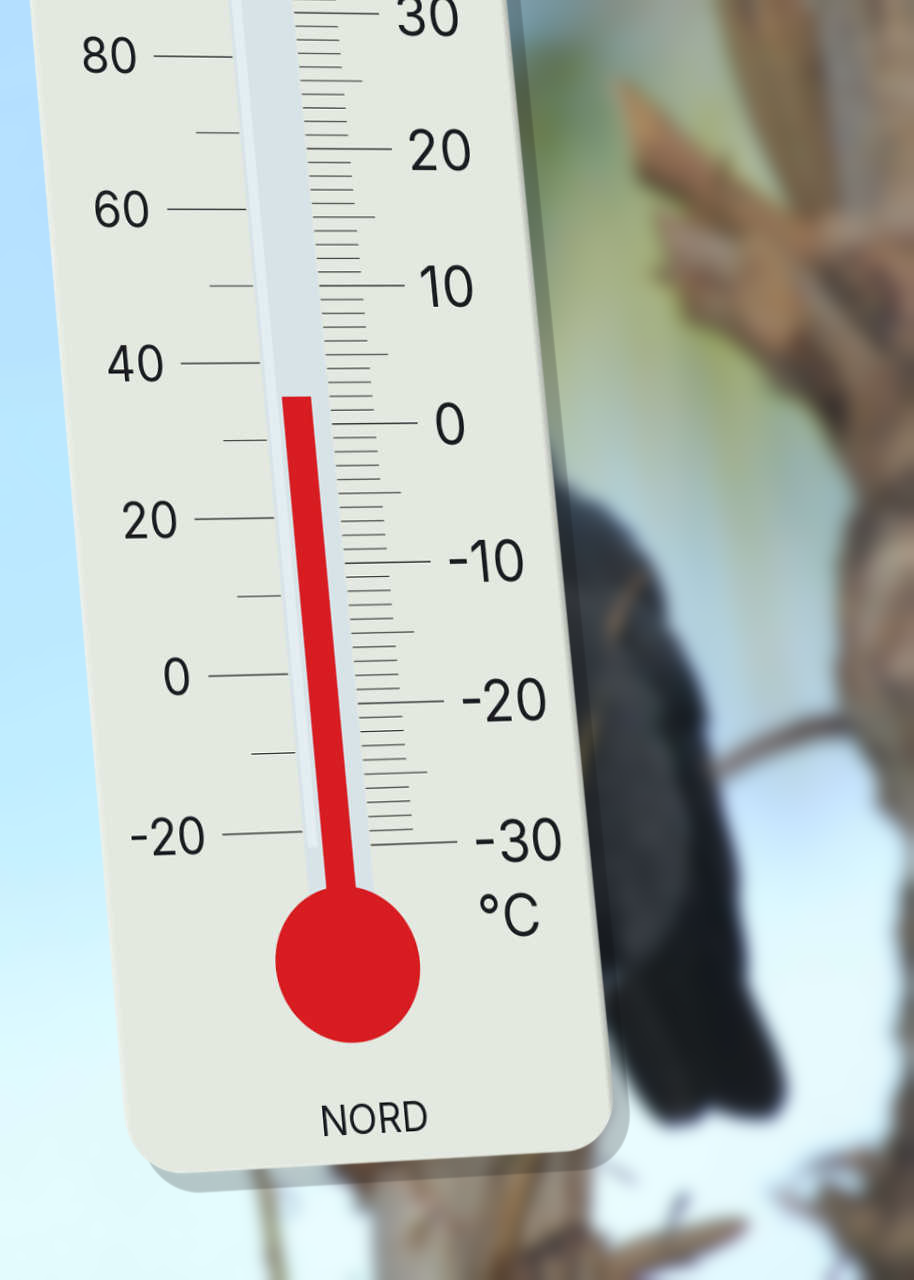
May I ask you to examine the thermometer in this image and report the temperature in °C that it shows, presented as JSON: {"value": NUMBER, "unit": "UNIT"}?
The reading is {"value": 2, "unit": "°C"}
